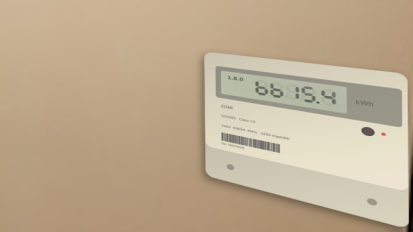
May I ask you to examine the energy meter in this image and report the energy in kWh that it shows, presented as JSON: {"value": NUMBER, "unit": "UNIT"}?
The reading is {"value": 6615.4, "unit": "kWh"}
